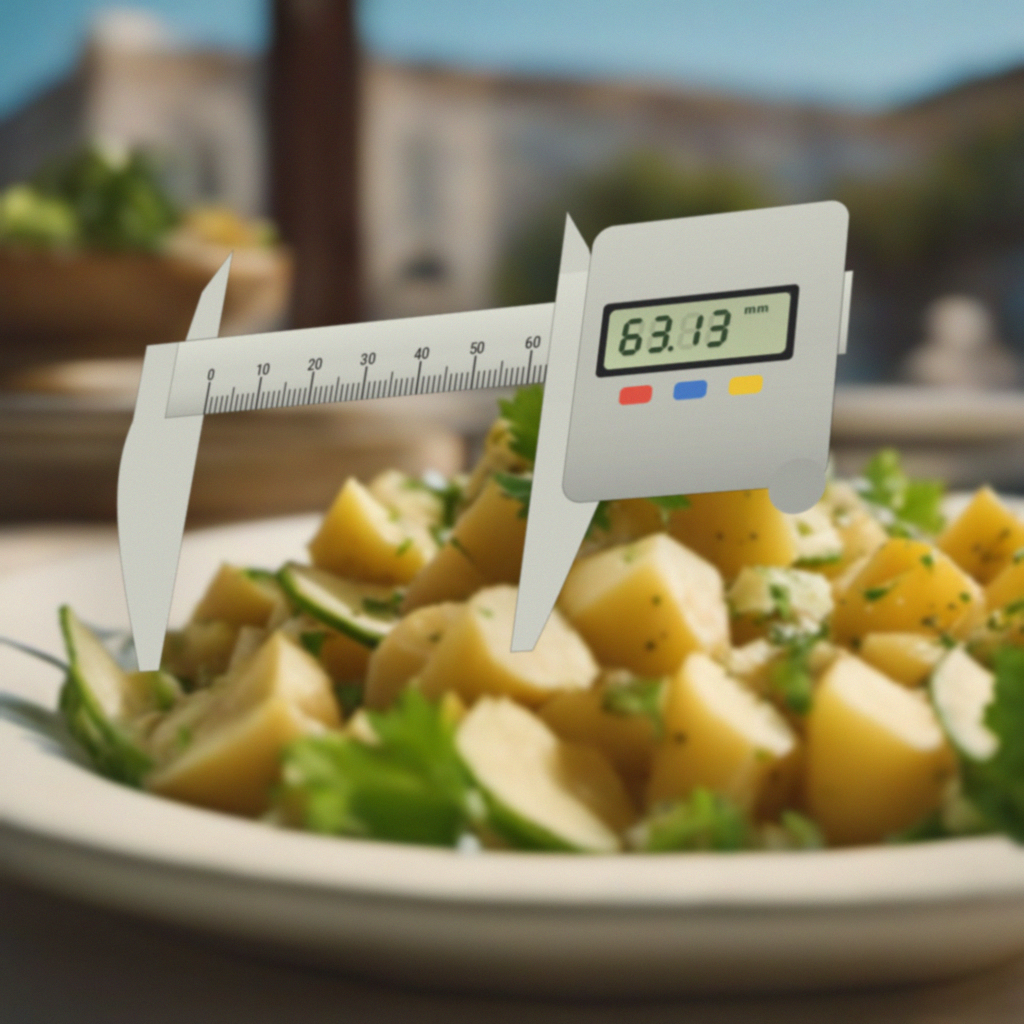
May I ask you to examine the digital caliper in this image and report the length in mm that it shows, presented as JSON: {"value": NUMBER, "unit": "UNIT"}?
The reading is {"value": 63.13, "unit": "mm"}
